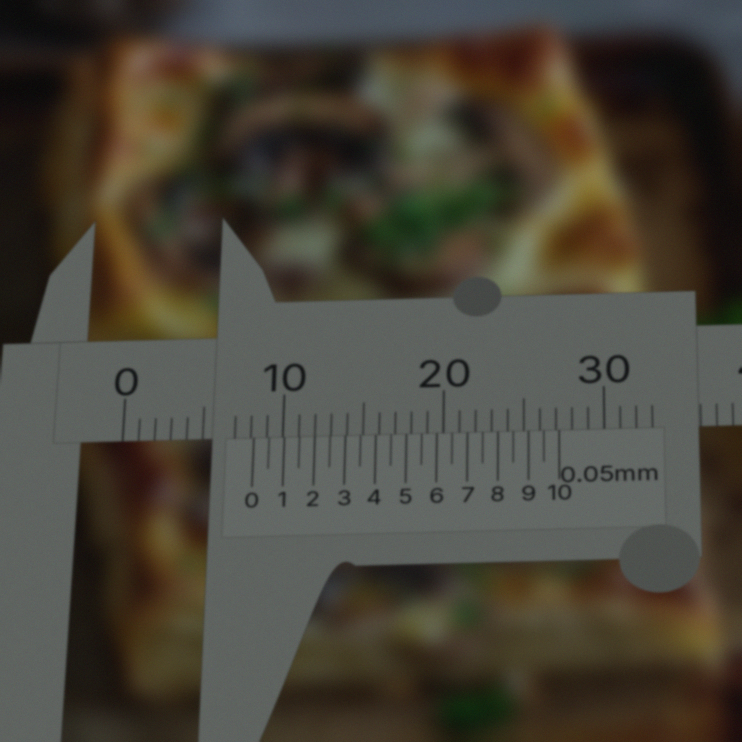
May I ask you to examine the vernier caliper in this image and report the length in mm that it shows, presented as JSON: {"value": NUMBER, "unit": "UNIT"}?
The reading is {"value": 8.2, "unit": "mm"}
